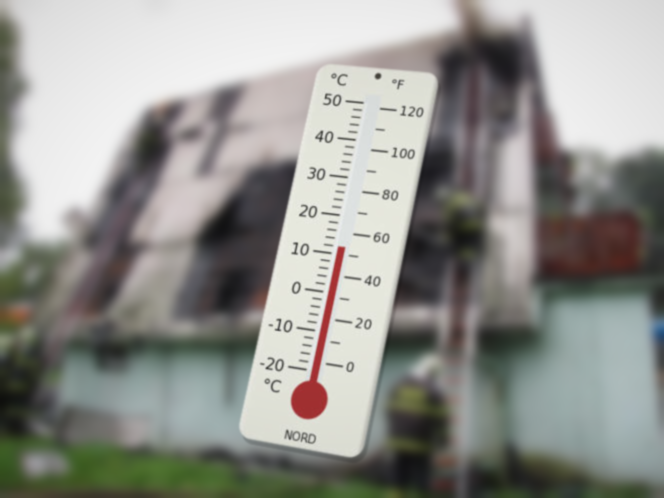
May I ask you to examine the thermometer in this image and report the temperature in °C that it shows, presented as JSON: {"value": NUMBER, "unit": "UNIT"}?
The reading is {"value": 12, "unit": "°C"}
